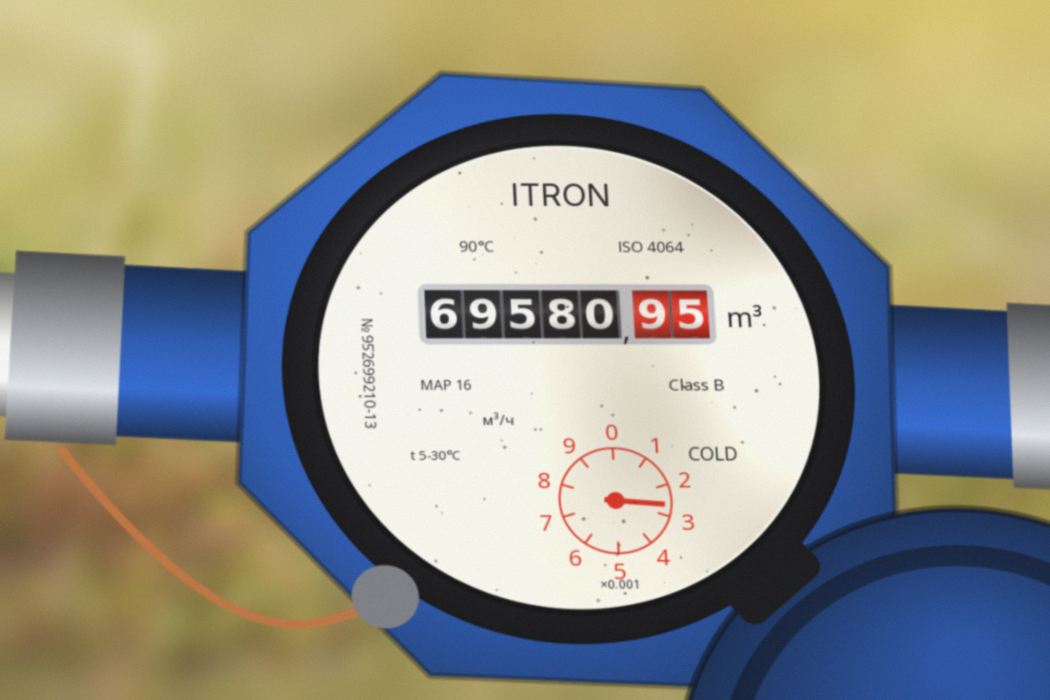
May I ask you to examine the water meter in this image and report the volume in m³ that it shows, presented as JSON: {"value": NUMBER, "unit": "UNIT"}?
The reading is {"value": 69580.952, "unit": "m³"}
